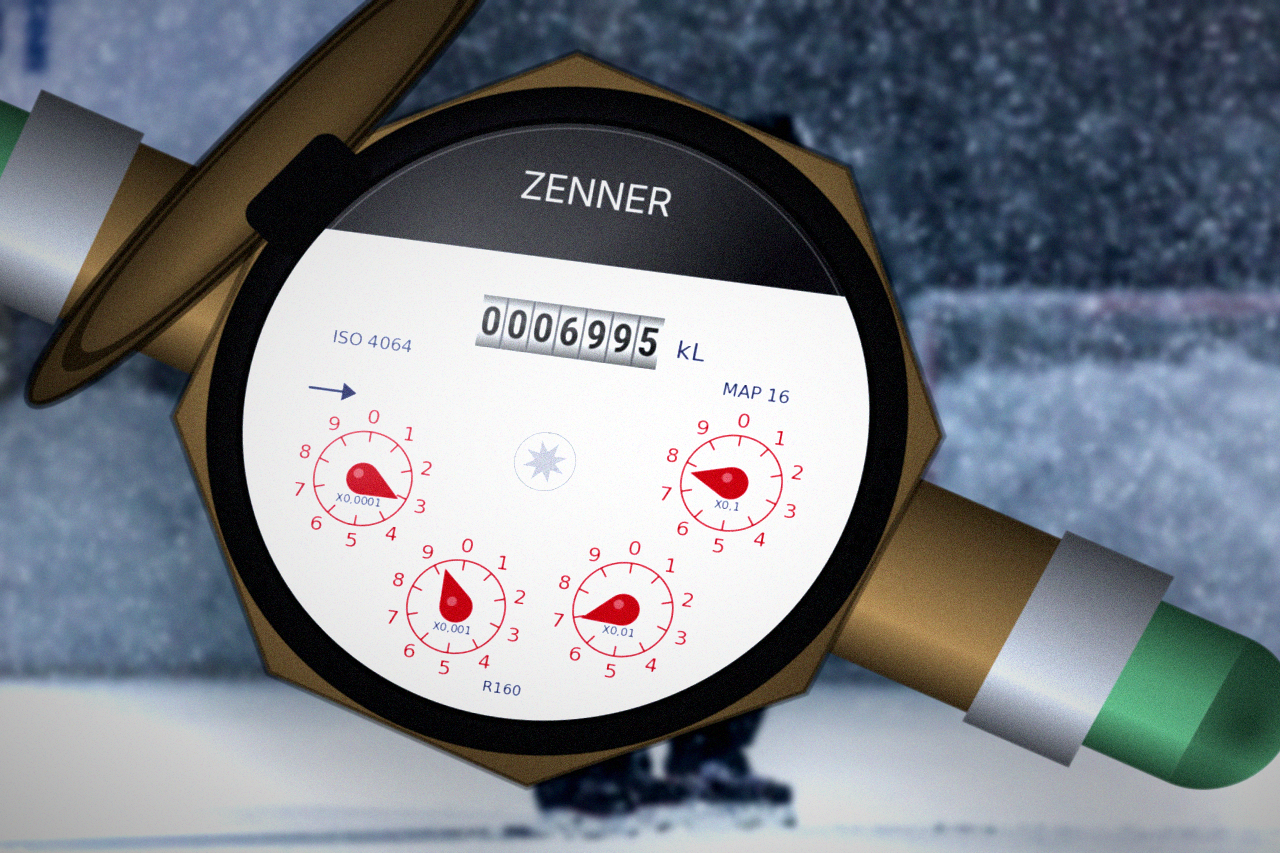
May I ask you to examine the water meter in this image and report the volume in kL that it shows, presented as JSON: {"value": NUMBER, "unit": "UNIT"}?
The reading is {"value": 6995.7693, "unit": "kL"}
